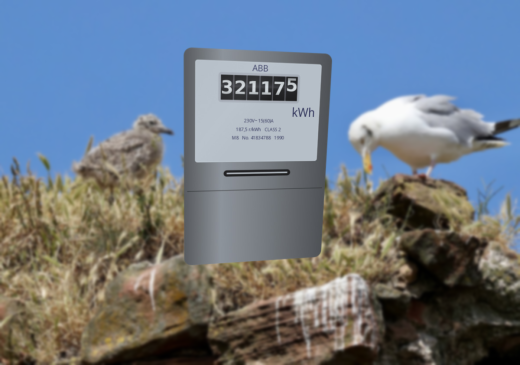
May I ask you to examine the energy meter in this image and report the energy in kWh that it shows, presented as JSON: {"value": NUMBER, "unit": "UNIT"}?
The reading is {"value": 321175, "unit": "kWh"}
